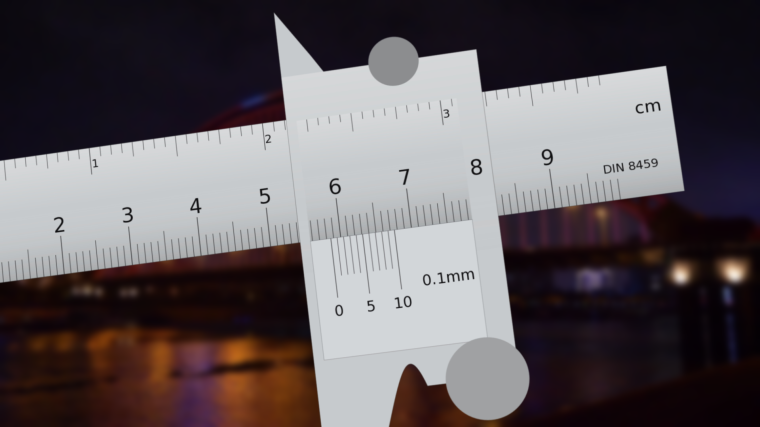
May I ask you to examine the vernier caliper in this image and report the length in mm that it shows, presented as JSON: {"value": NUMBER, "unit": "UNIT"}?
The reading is {"value": 58.6, "unit": "mm"}
